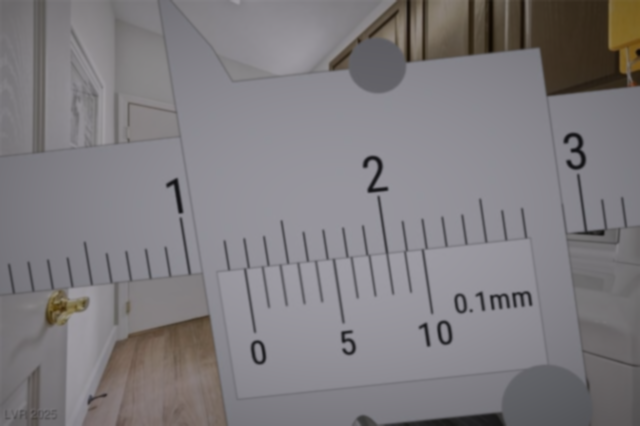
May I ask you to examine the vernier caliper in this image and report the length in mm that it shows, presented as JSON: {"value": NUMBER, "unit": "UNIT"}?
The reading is {"value": 12.8, "unit": "mm"}
